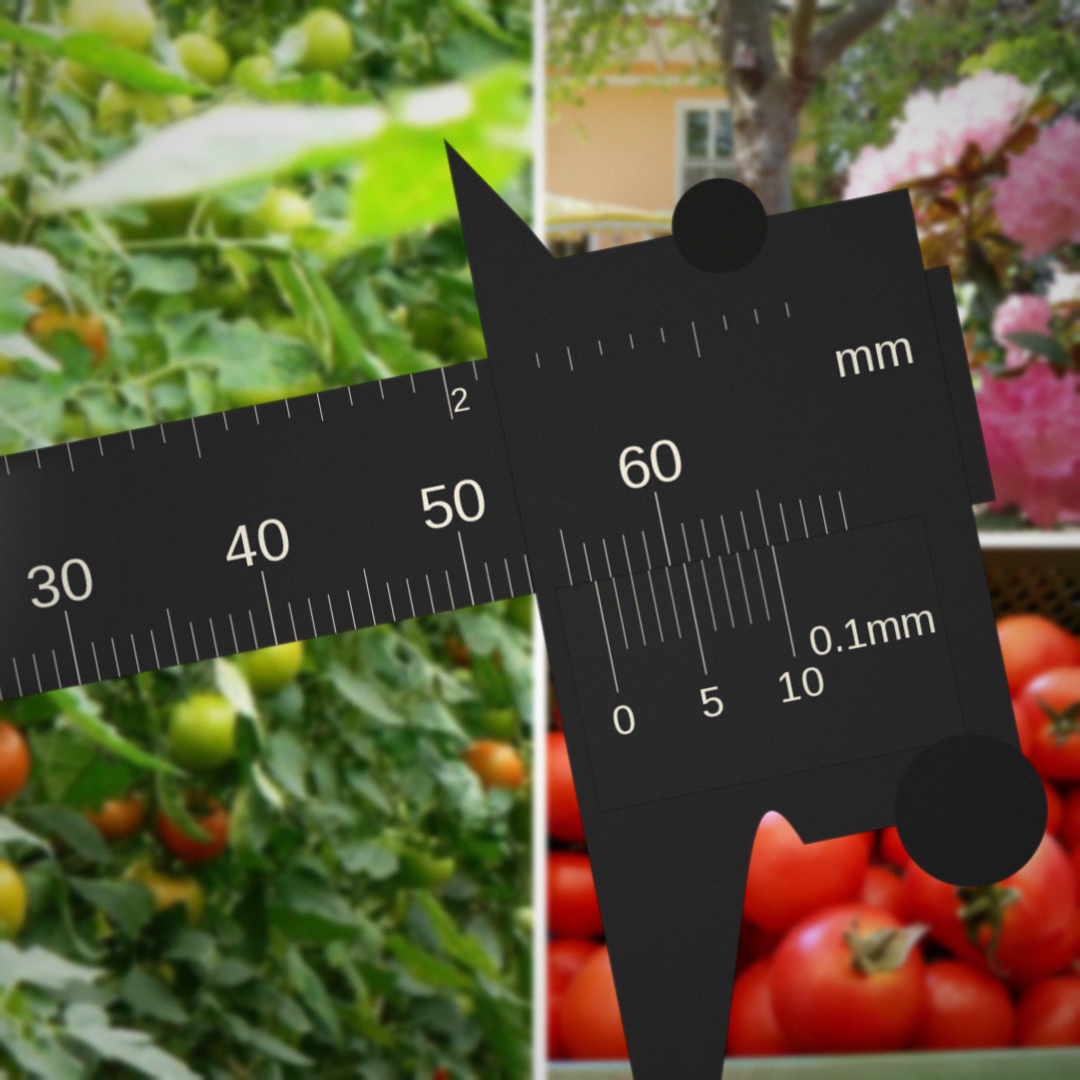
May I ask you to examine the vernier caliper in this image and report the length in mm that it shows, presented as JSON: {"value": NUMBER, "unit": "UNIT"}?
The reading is {"value": 56.2, "unit": "mm"}
